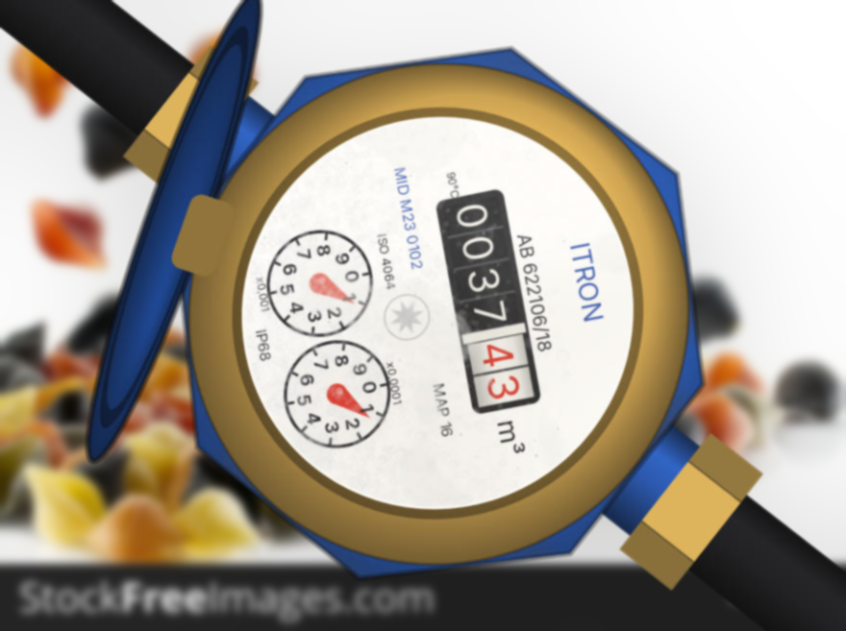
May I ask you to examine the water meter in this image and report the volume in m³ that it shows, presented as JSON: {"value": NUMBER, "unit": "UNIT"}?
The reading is {"value": 37.4311, "unit": "m³"}
